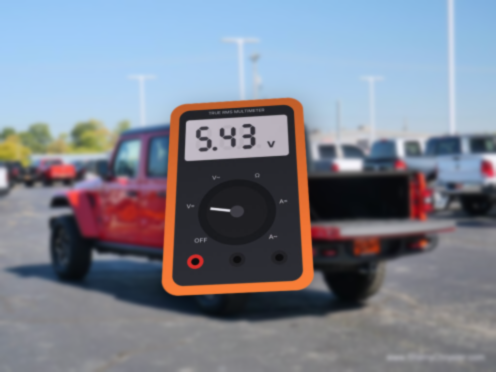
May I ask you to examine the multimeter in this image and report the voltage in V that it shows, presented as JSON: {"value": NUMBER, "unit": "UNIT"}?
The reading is {"value": 5.43, "unit": "V"}
